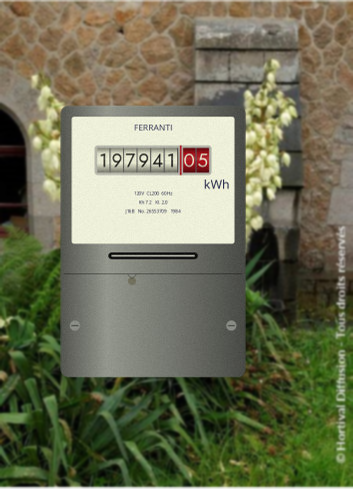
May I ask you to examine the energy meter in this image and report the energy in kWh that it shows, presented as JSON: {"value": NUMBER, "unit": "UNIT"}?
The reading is {"value": 197941.05, "unit": "kWh"}
